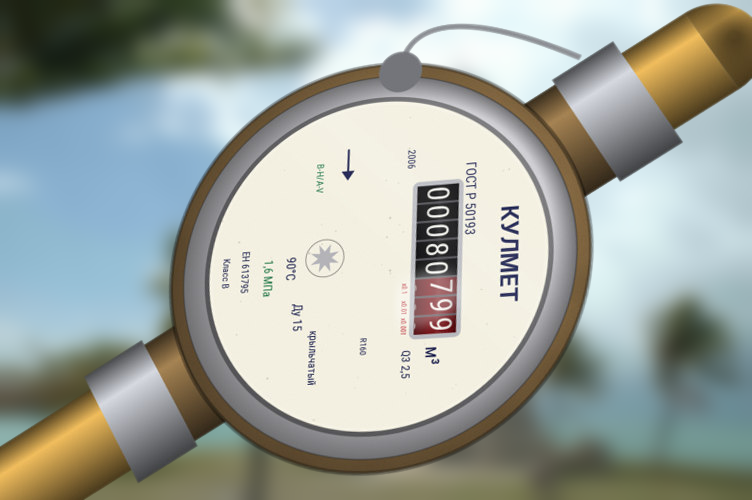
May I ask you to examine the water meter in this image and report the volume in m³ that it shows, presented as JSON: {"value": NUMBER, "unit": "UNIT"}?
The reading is {"value": 80.799, "unit": "m³"}
